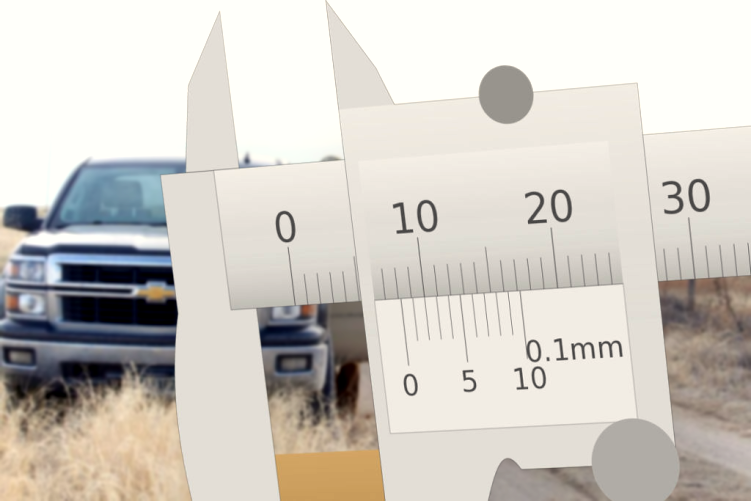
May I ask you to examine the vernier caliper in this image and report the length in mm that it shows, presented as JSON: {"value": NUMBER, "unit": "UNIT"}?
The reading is {"value": 8.2, "unit": "mm"}
